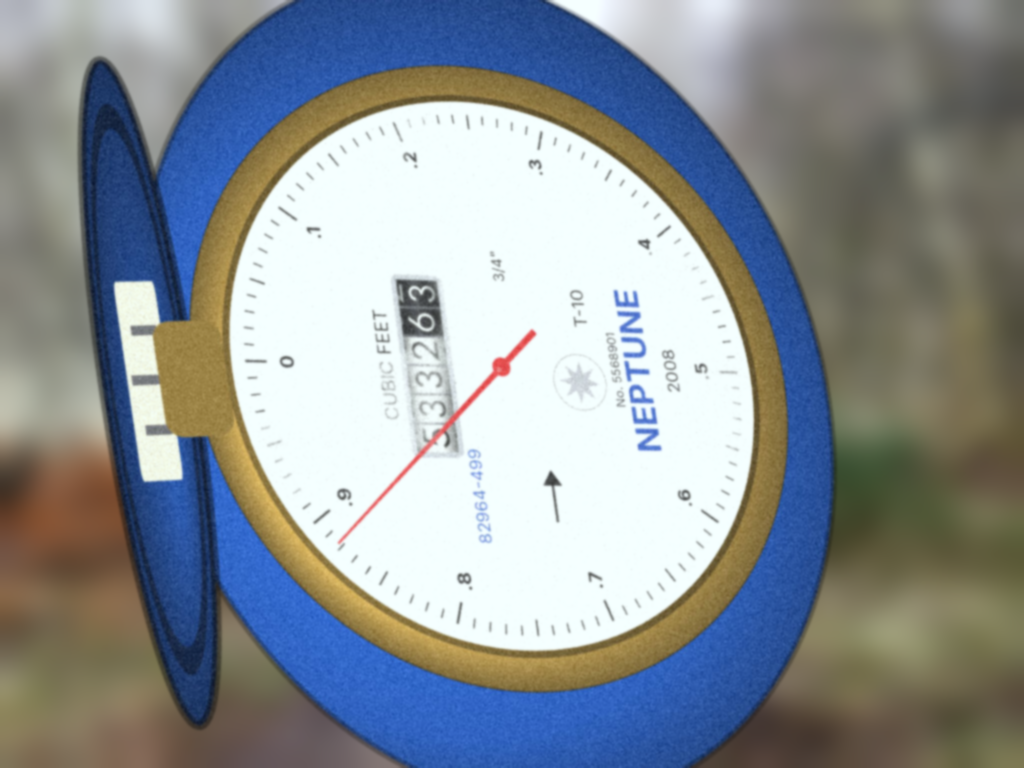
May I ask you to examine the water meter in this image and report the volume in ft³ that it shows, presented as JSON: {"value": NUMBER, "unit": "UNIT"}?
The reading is {"value": 533262.88, "unit": "ft³"}
